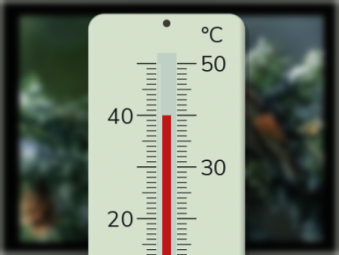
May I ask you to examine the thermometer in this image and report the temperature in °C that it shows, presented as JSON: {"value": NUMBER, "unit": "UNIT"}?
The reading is {"value": 40, "unit": "°C"}
